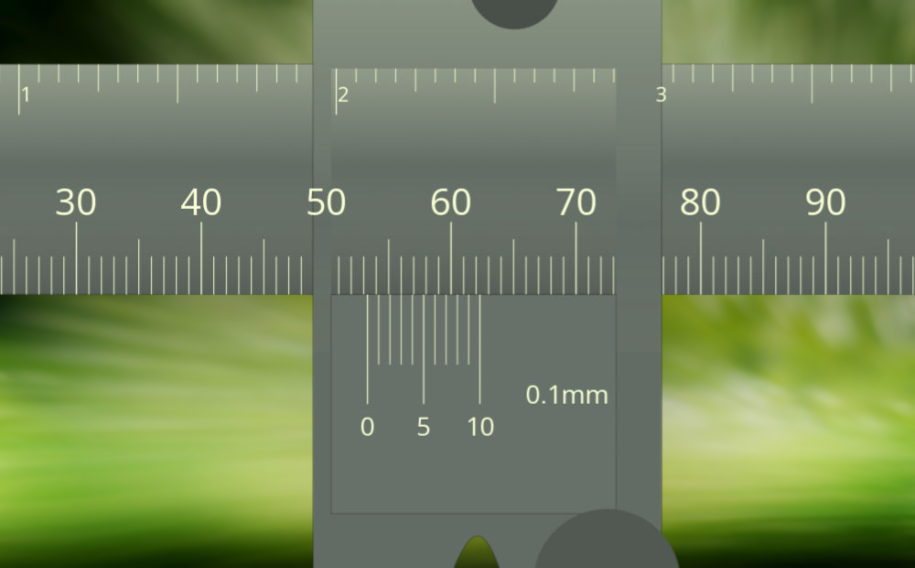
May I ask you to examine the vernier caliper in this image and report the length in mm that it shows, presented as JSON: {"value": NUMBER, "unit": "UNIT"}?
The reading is {"value": 53.3, "unit": "mm"}
